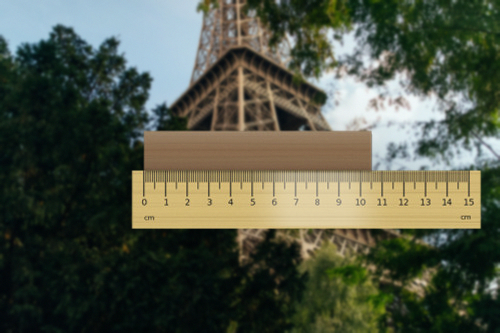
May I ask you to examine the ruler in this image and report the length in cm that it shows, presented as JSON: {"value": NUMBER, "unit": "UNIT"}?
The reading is {"value": 10.5, "unit": "cm"}
